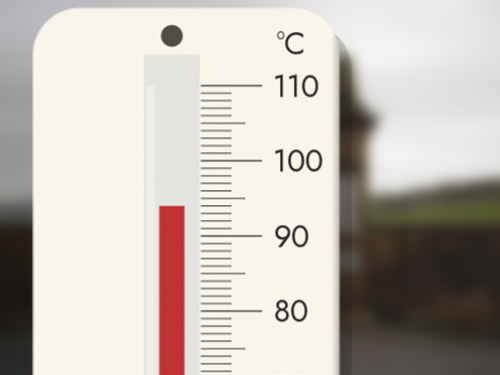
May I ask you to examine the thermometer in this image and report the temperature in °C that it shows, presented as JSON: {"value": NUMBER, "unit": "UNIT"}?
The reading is {"value": 94, "unit": "°C"}
